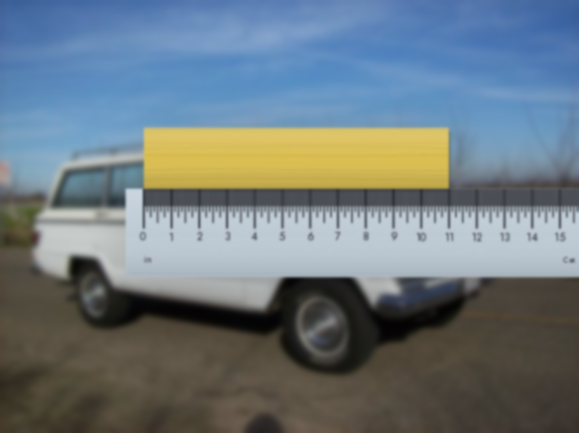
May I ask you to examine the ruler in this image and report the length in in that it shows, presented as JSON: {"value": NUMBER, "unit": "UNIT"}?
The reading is {"value": 11, "unit": "in"}
